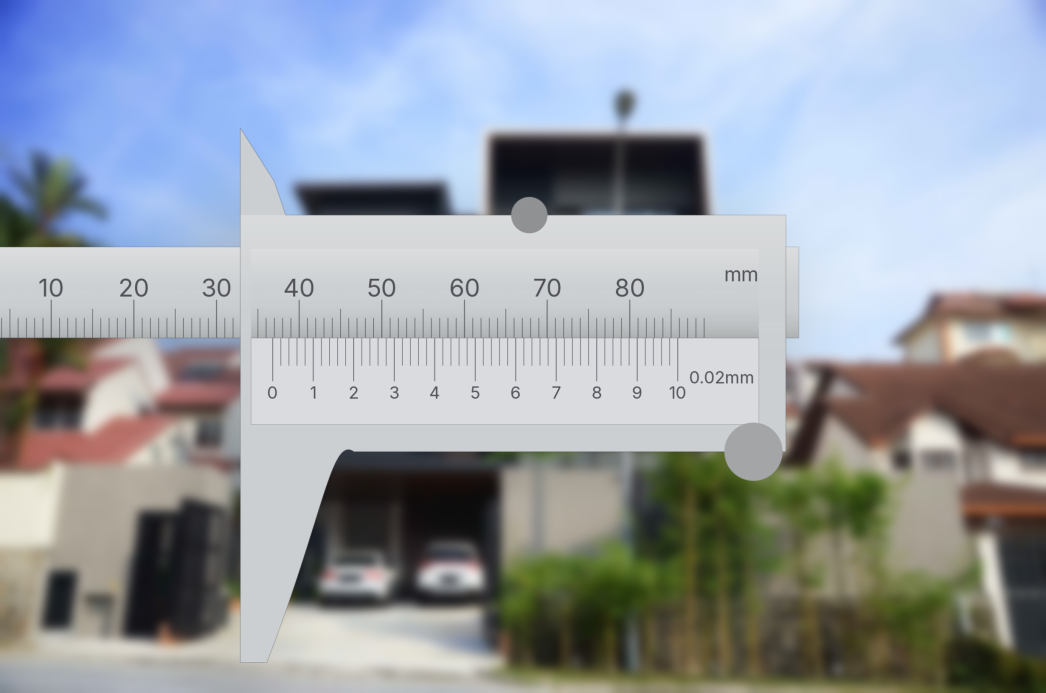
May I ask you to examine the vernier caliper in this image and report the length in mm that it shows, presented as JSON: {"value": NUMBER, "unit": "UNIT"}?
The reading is {"value": 36.8, "unit": "mm"}
